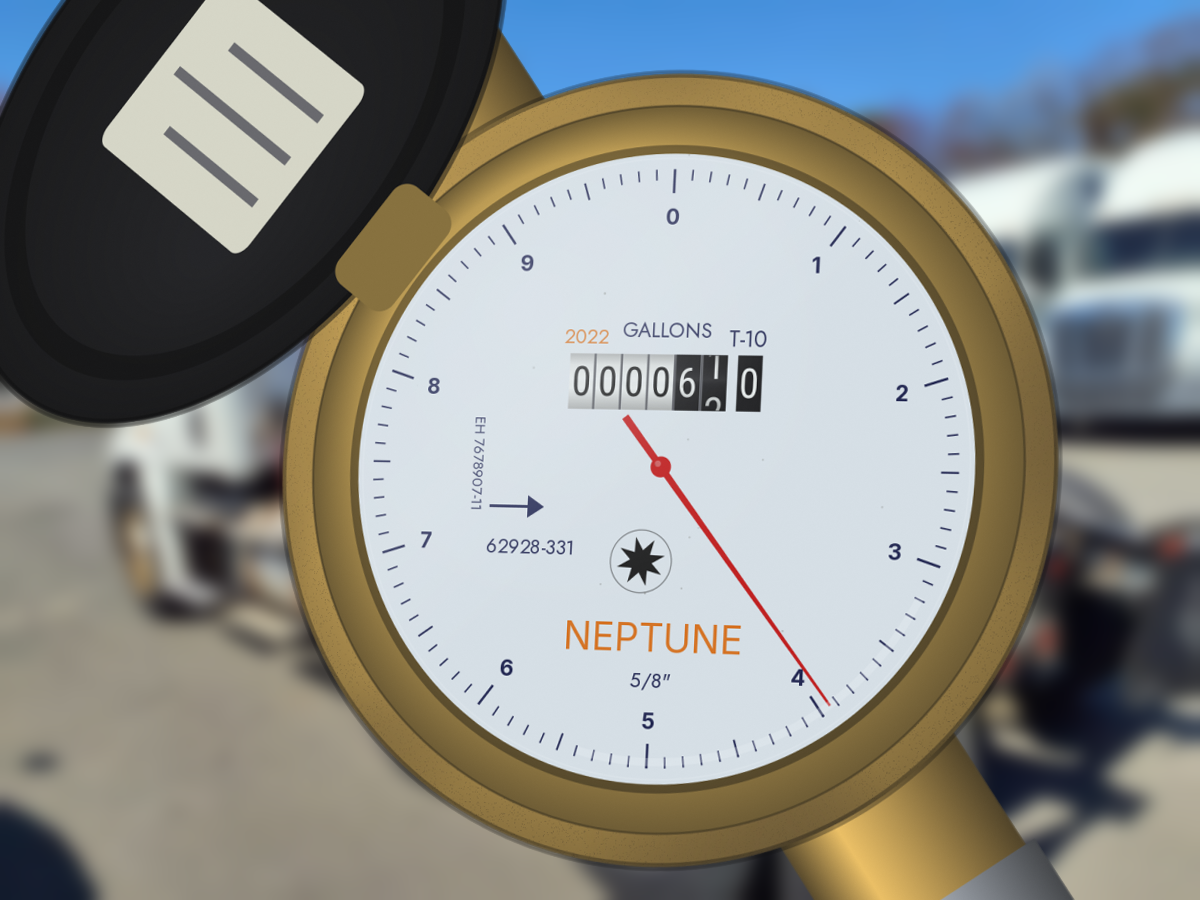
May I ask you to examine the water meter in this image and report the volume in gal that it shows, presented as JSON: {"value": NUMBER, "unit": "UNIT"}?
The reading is {"value": 613.9, "unit": "gal"}
